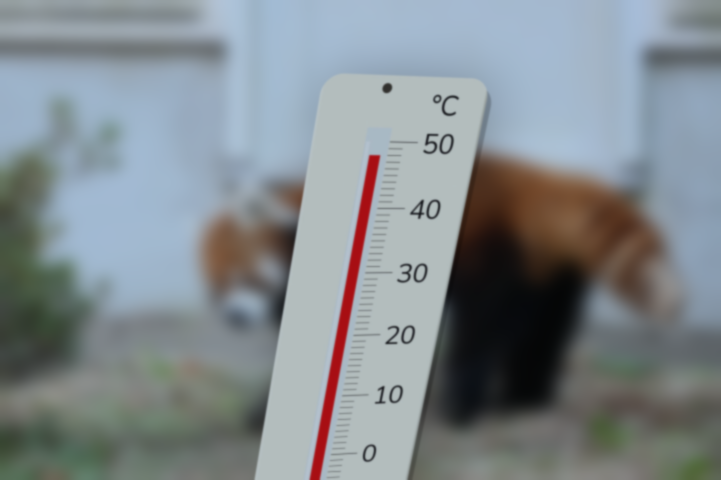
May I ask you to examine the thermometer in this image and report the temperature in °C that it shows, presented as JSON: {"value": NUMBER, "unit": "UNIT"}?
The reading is {"value": 48, "unit": "°C"}
